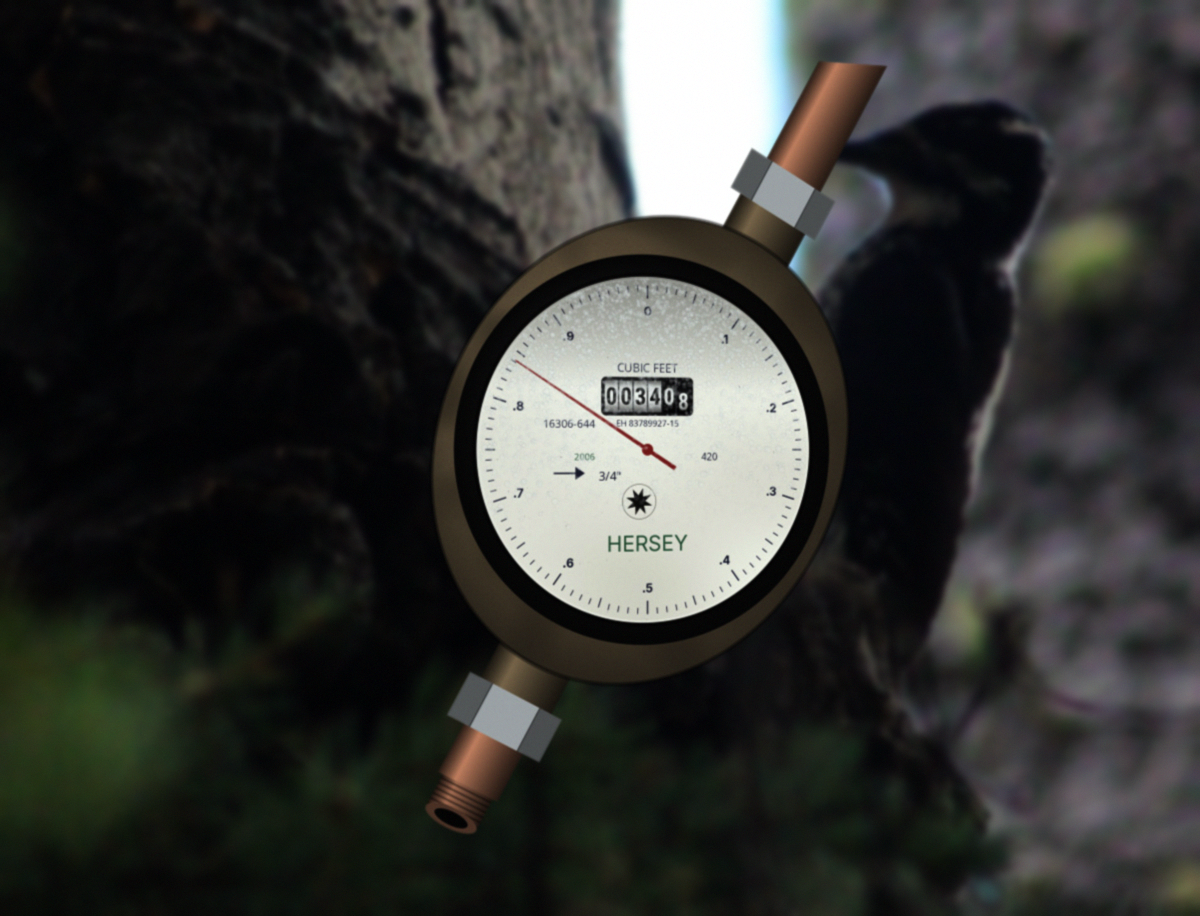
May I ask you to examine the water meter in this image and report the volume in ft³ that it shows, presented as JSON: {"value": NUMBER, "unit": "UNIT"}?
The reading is {"value": 3407.84, "unit": "ft³"}
